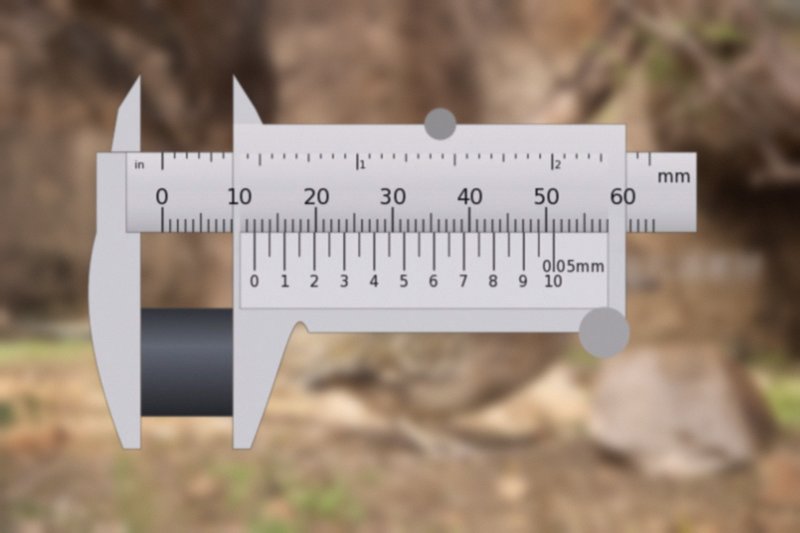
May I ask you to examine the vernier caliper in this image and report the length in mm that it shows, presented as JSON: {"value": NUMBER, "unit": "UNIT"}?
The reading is {"value": 12.0, "unit": "mm"}
